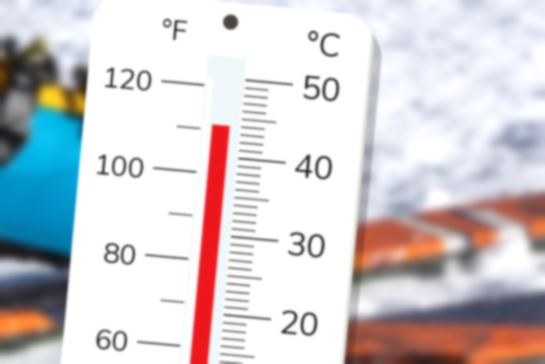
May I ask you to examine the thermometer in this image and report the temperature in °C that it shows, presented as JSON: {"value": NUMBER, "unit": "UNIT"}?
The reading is {"value": 44, "unit": "°C"}
